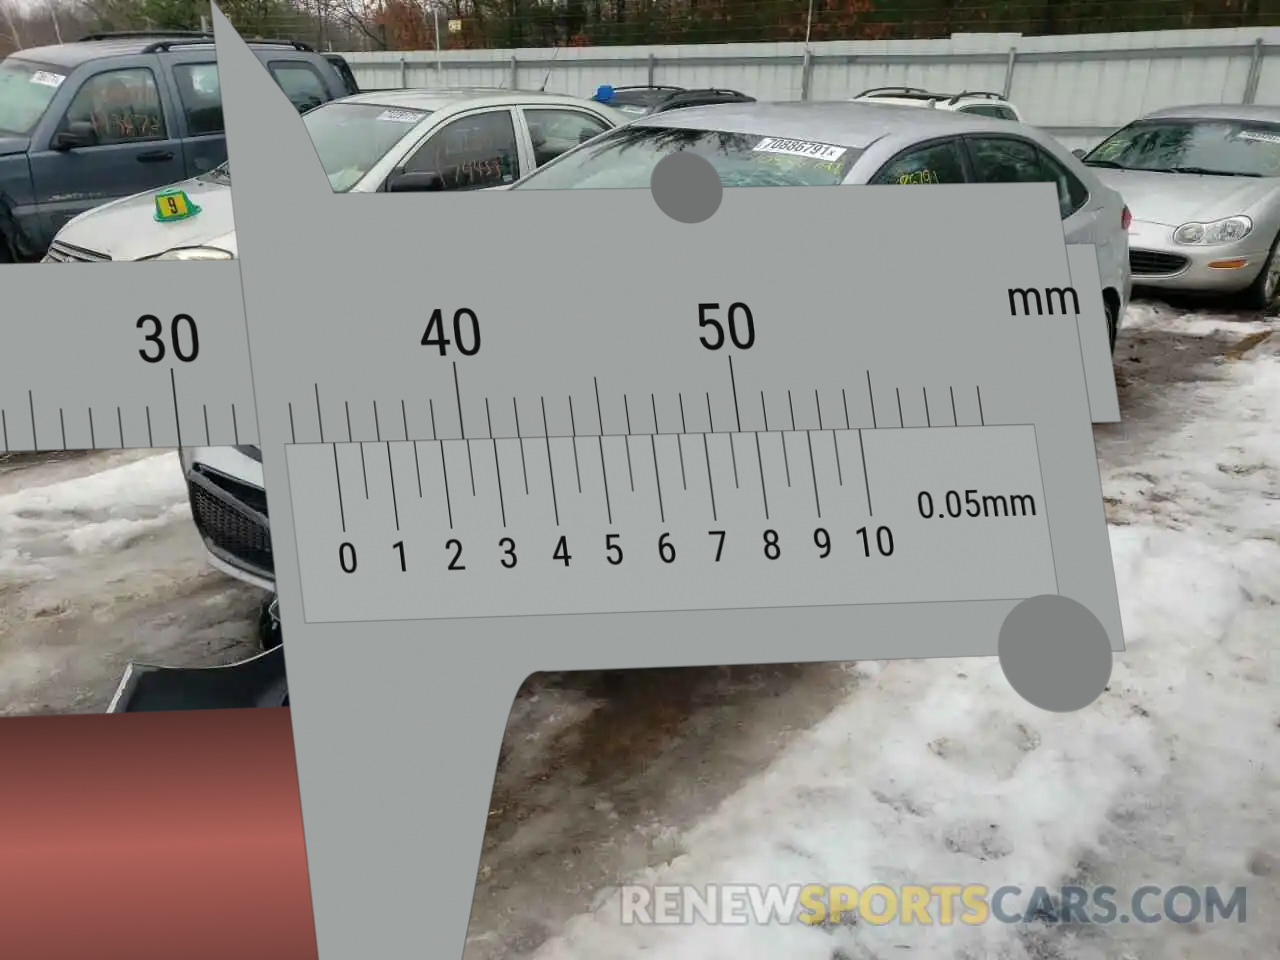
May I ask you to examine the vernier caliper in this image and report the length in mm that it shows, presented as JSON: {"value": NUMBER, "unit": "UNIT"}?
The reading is {"value": 35.40, "unit": "mm"}
